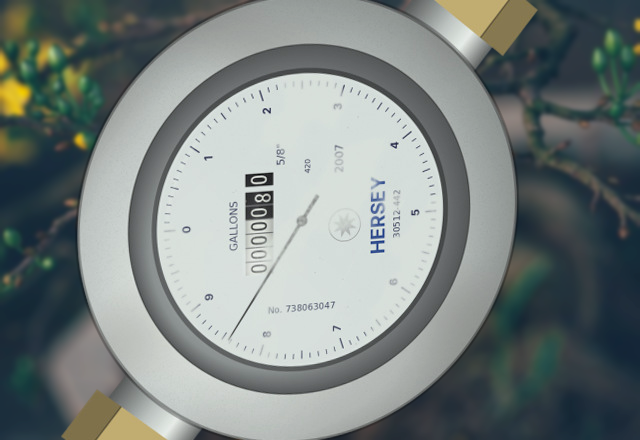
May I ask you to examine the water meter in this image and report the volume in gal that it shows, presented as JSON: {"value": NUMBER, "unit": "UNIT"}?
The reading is {"value": 78.4, "unit": "gal"}
